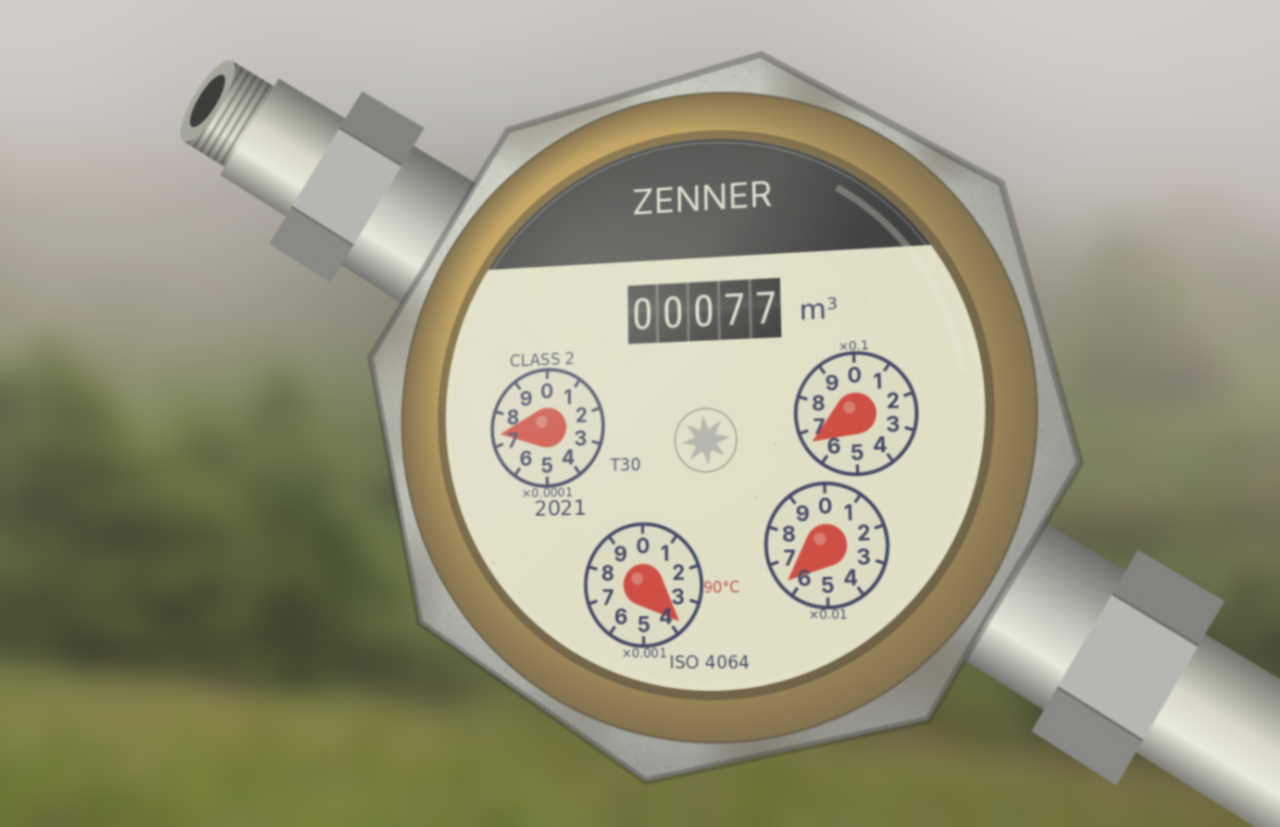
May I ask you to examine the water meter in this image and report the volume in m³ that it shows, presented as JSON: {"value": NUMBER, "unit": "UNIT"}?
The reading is {"value": 77.6637, "unit": "m³"}
